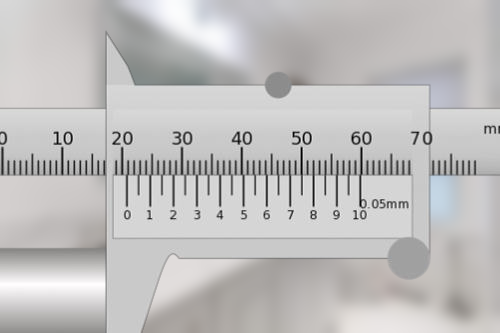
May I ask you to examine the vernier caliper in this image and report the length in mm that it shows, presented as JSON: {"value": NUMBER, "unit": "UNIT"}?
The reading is {"value": 20.8, "unit": "mm"}
